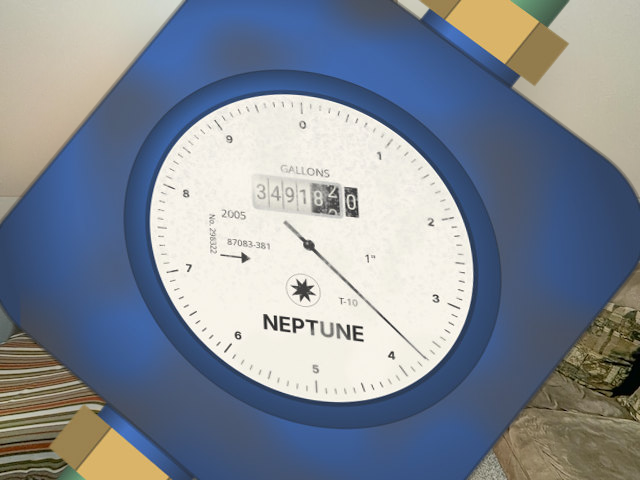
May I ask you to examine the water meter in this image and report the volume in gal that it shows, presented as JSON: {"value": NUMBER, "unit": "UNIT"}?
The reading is {"value": 3491823.7, "unit": "gal"}
